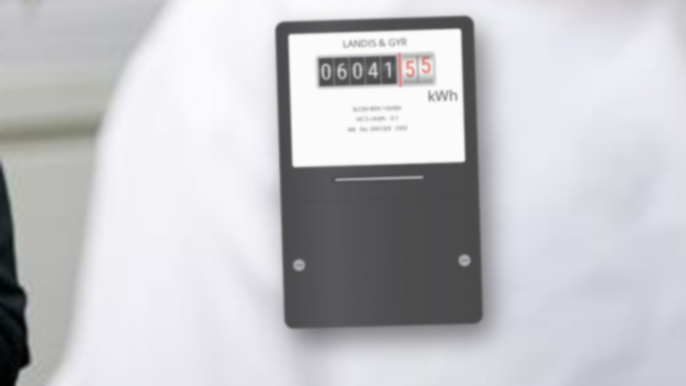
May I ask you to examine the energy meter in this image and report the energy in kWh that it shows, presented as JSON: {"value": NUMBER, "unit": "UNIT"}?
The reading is {"value": 6041.55, "unit": "kWh"}
